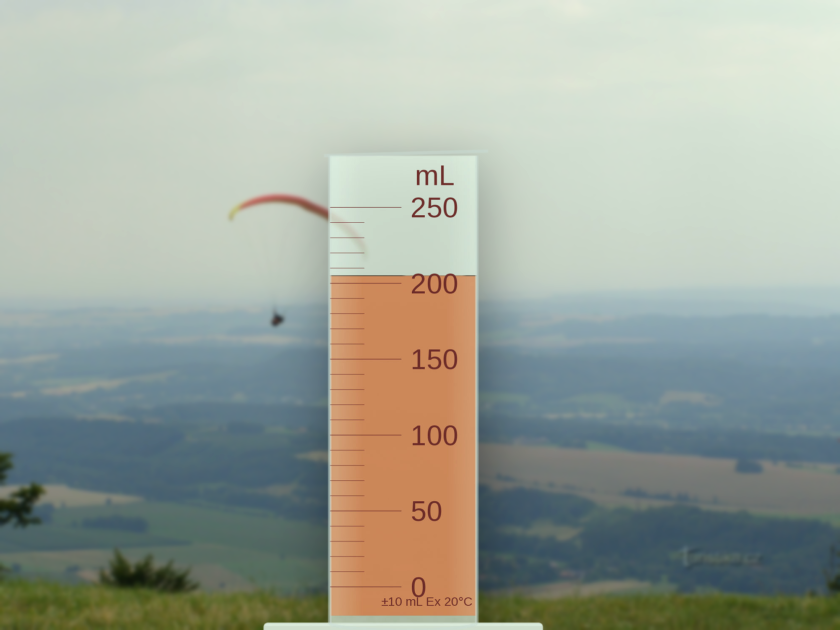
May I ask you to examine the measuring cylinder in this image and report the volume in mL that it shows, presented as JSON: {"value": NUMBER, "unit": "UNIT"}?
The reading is {"value": 205, "unit": "mL"}
